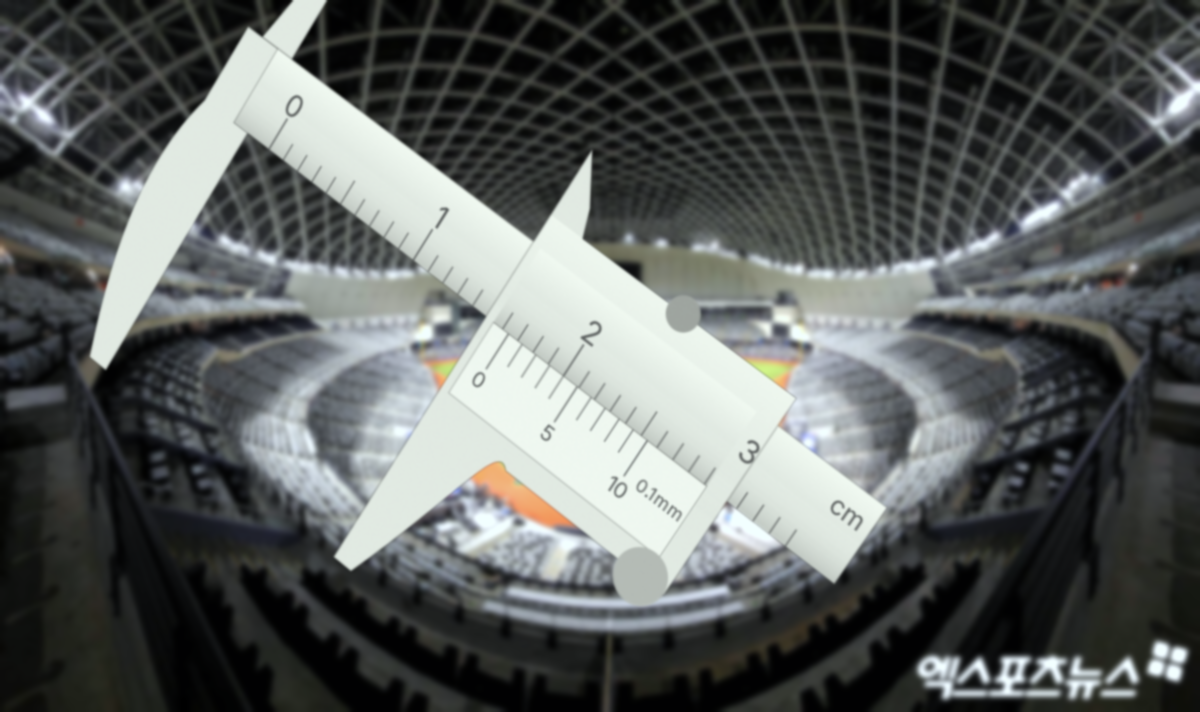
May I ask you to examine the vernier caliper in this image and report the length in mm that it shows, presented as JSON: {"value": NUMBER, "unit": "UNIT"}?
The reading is {"value": 16.4, "unit": "mm"}
